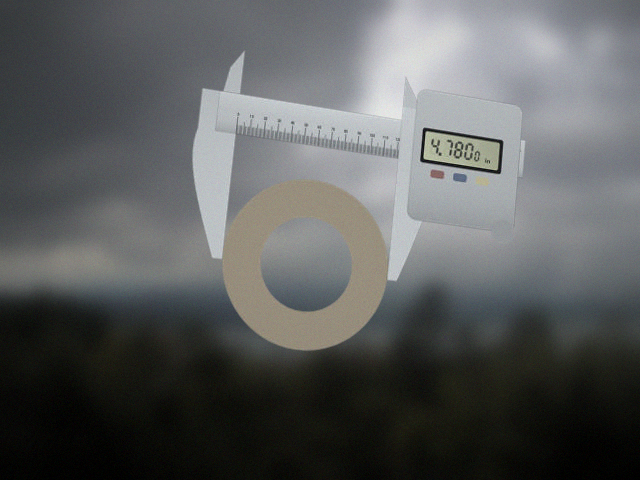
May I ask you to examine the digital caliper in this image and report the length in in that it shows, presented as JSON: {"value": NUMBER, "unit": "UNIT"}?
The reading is {"value": 4.7800, "unit": "in"}
